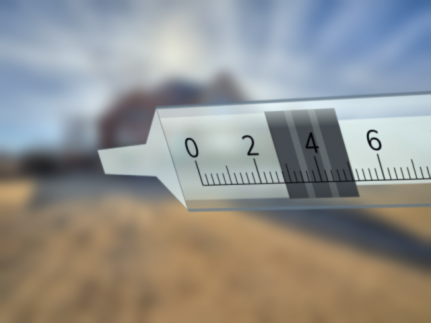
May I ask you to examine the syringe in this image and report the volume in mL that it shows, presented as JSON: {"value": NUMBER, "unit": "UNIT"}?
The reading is {"value": 2.8, "unit": "mL"}
